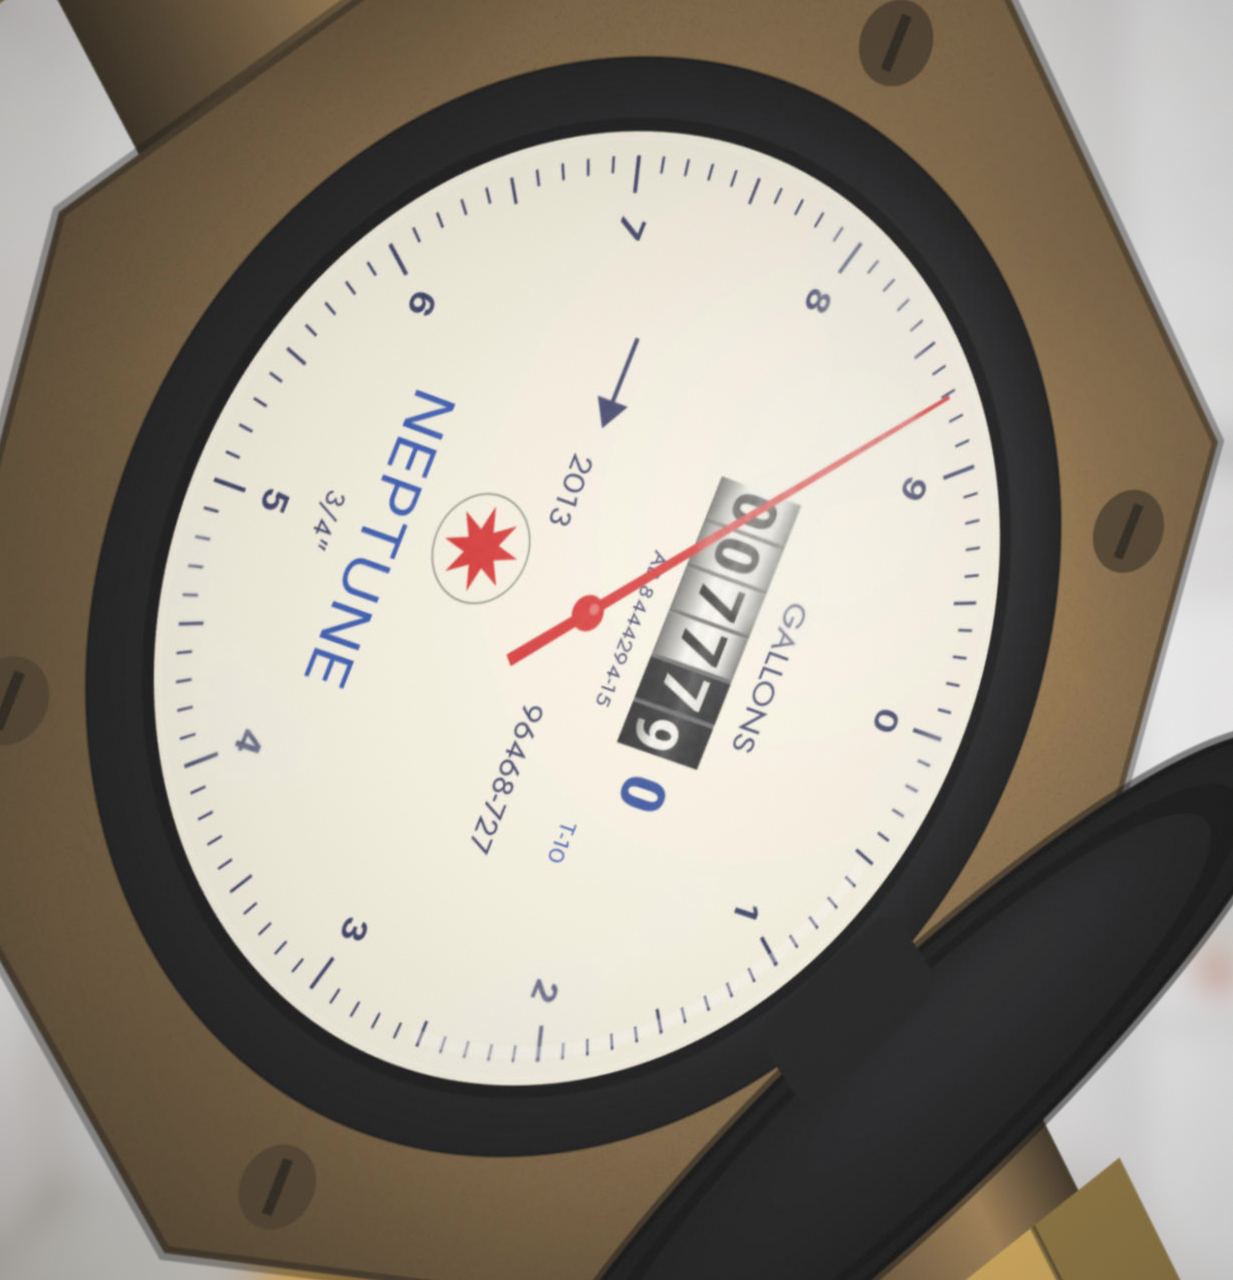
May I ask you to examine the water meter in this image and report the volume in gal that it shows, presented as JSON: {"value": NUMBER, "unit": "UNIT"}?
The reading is {"value": 77788.7, "unit": "gal"}
